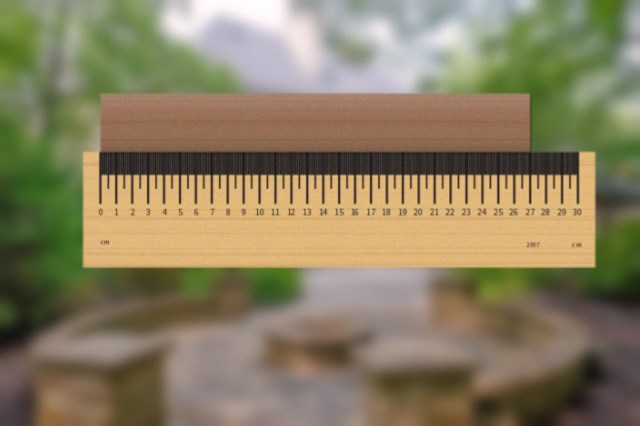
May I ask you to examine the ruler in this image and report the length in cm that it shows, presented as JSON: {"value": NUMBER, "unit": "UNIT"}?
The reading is {"value": 27, "unit": "cm"}
